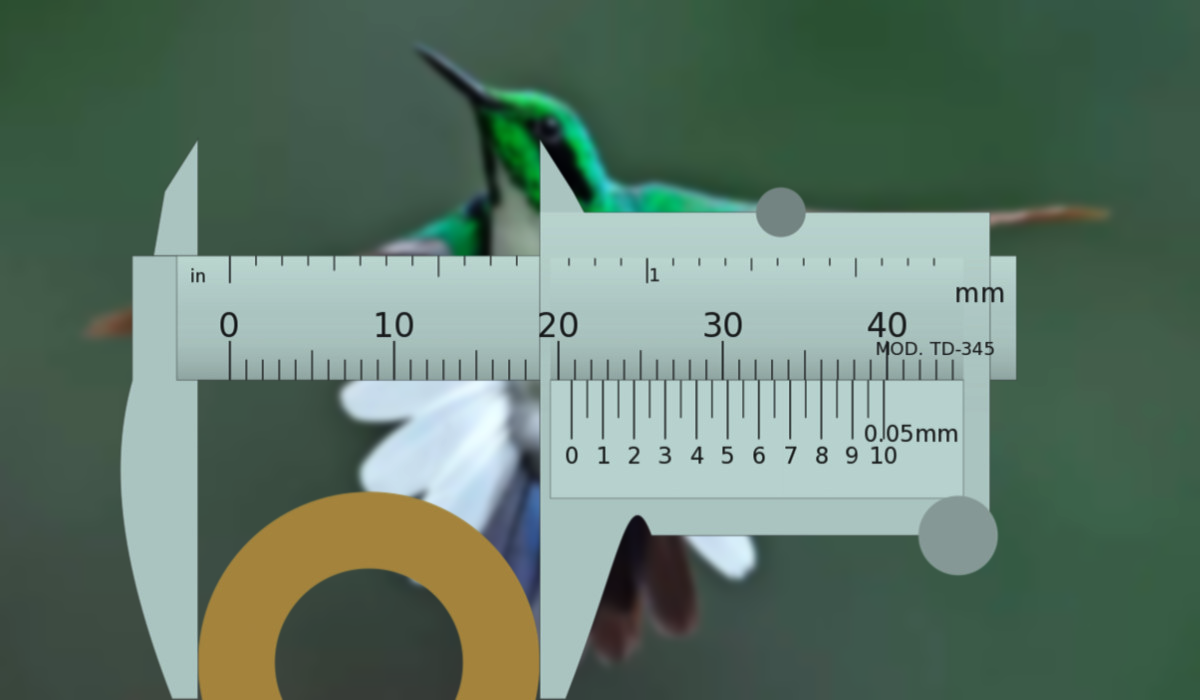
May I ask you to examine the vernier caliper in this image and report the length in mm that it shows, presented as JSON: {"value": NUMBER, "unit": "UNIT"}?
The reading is {"value": 20.8, "unit": "mm"}
